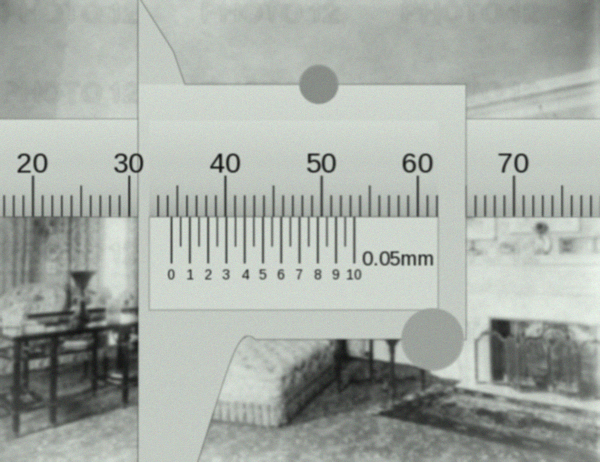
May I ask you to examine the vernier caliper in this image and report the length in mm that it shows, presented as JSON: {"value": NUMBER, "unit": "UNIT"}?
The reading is {"value": 34.4, "unit": "mm"}
